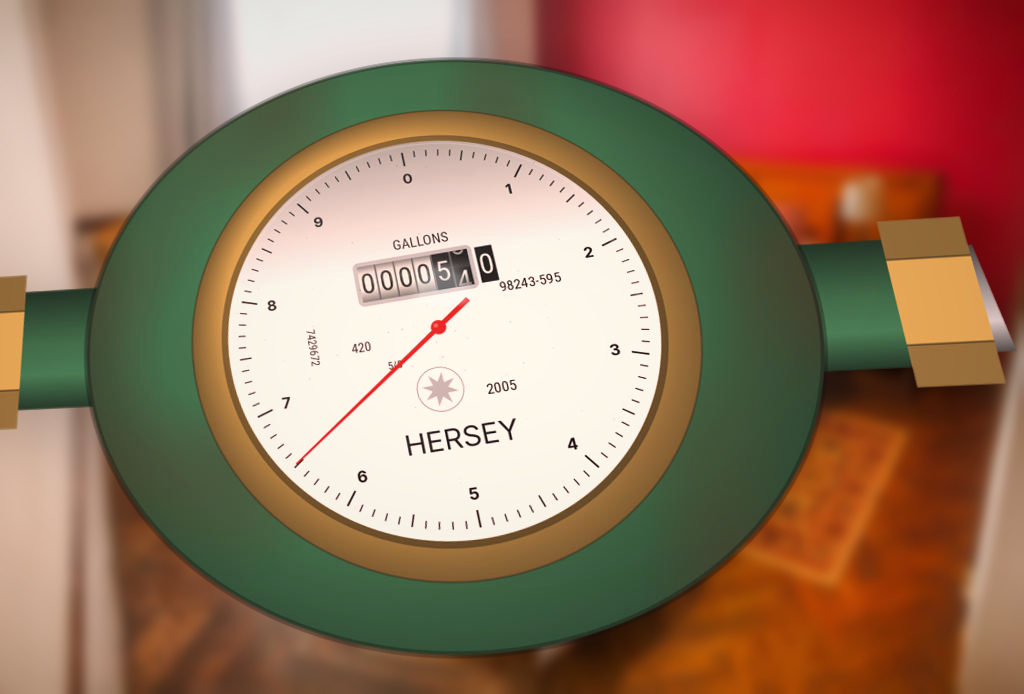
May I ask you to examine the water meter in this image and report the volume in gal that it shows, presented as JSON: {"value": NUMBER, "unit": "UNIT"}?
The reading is {"value": 536.5, "unit": "gal"}
